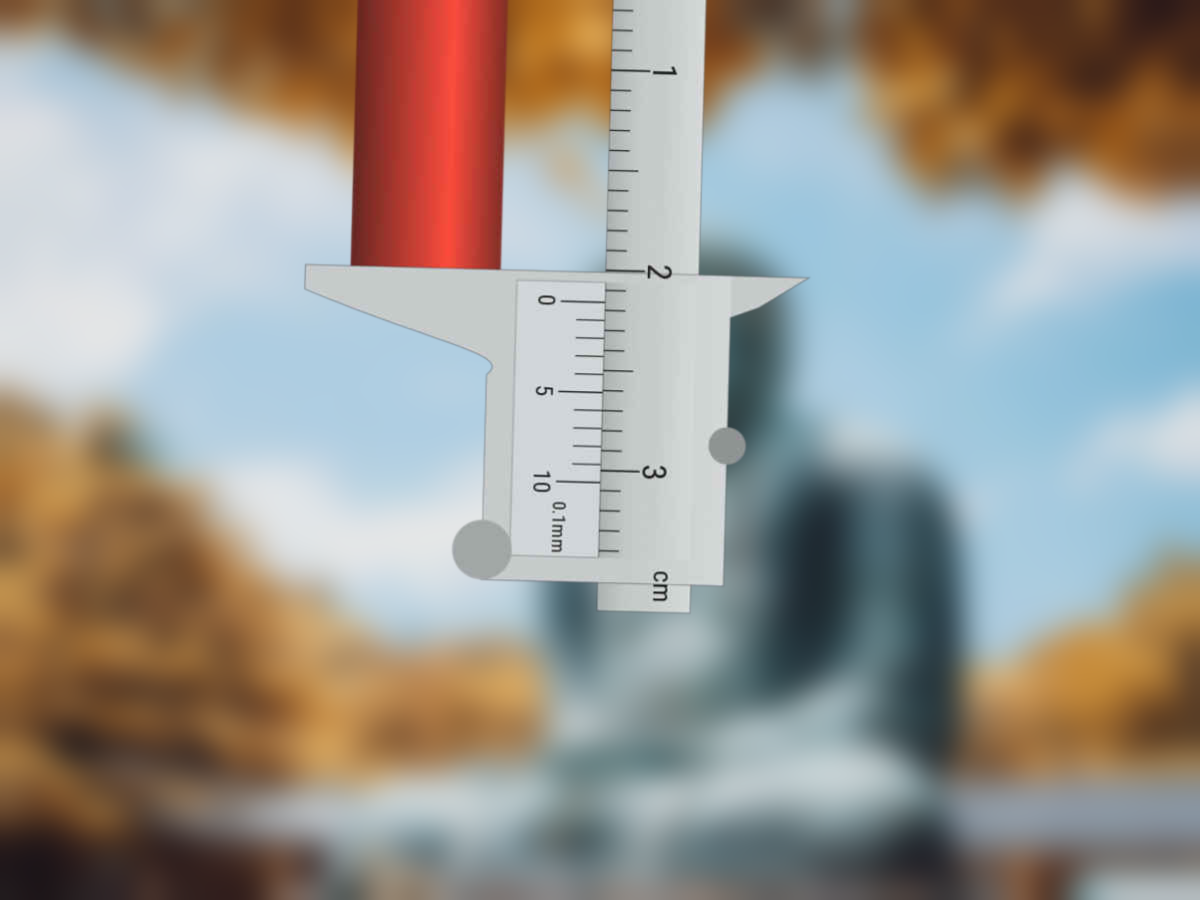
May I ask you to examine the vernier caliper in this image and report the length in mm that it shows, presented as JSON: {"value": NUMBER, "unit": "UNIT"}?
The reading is {"value": 21.6, "unit": "mm"}
